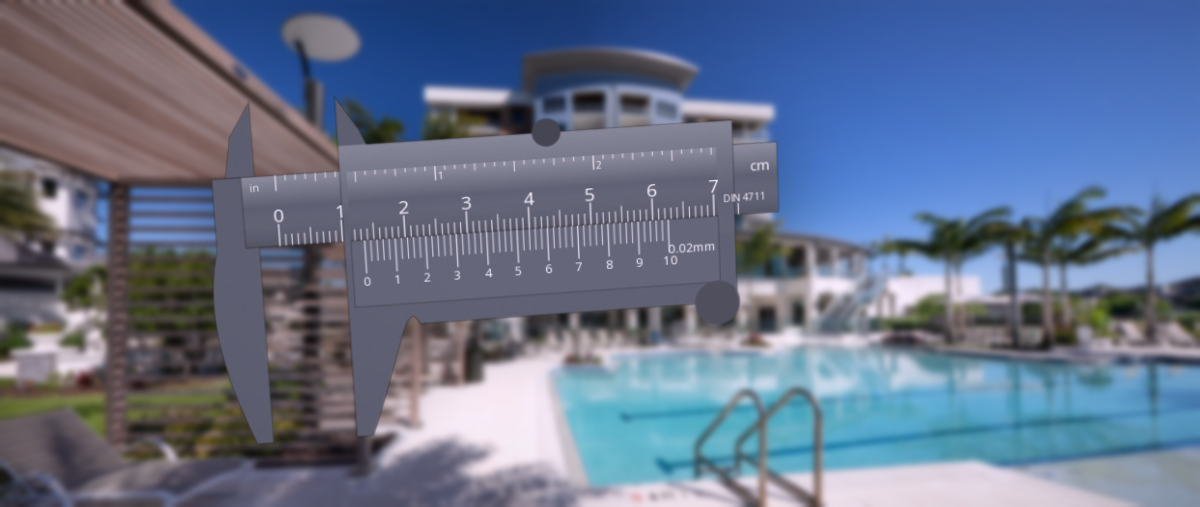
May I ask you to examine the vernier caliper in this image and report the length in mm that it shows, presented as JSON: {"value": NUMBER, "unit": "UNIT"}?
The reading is {"value": 13.5, "unit": "mm"}
